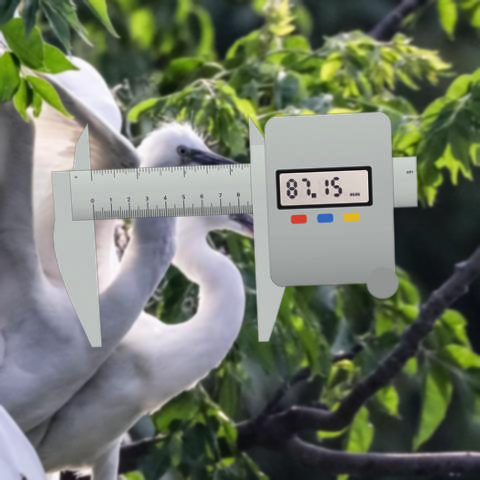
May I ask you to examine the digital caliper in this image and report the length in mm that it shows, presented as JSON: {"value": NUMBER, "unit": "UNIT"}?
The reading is {"value": 87.15, "unit": "mm"}
